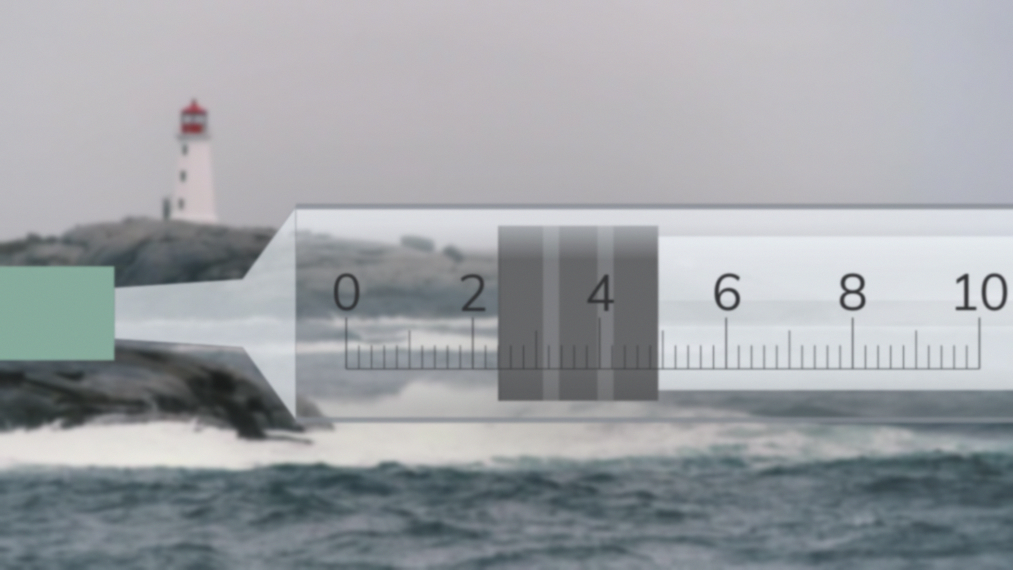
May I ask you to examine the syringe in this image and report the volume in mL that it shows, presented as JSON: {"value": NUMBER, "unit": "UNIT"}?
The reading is {"value": 2.4, "unit": "mL"}
